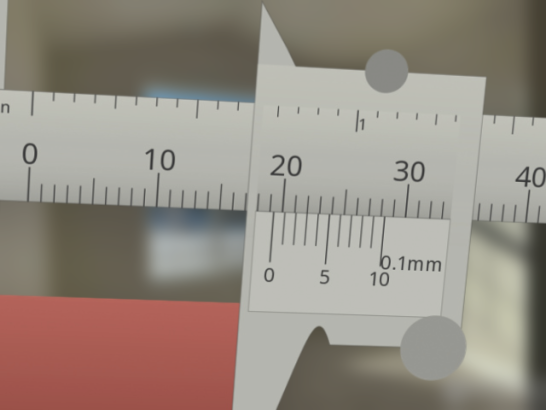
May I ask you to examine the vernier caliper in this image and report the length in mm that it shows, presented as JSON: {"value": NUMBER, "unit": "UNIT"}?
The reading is {"value": 19.3, "unit": "mm"}
